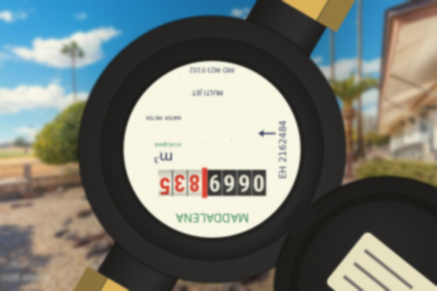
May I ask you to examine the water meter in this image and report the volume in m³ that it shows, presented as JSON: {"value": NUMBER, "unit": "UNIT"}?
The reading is {"value": 669.835, "unit": "m³"}
